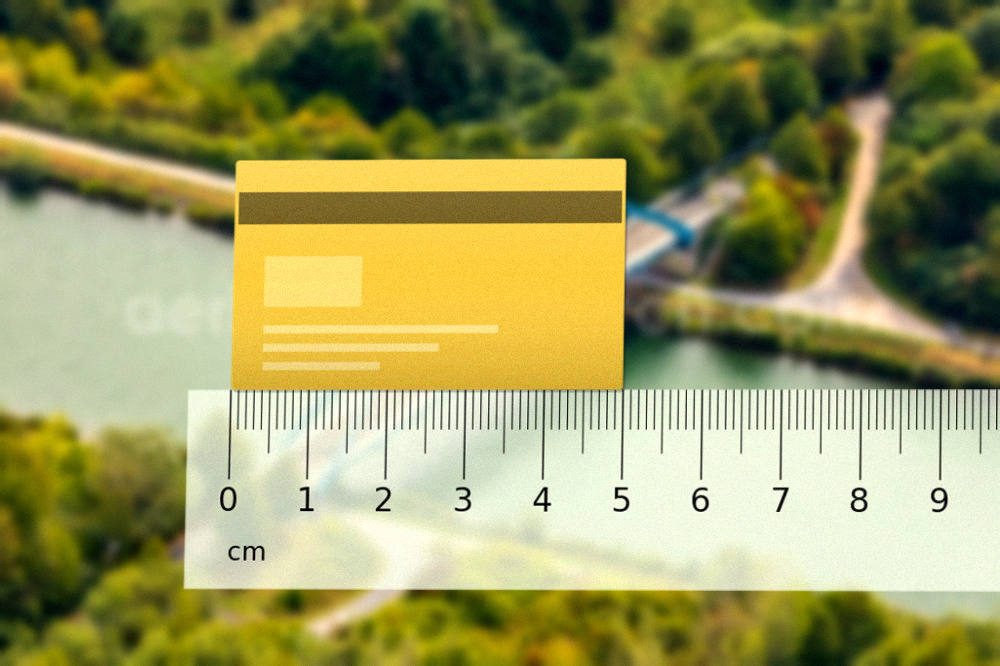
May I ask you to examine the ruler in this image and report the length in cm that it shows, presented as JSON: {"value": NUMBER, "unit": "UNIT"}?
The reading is {"value": 5, "unit": "cm"}
